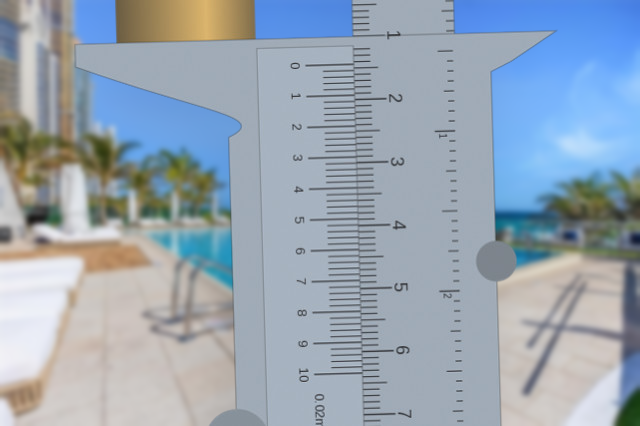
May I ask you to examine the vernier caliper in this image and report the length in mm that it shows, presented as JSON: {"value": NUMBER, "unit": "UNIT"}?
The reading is {"value": 14.4, "unit": "mm"}
